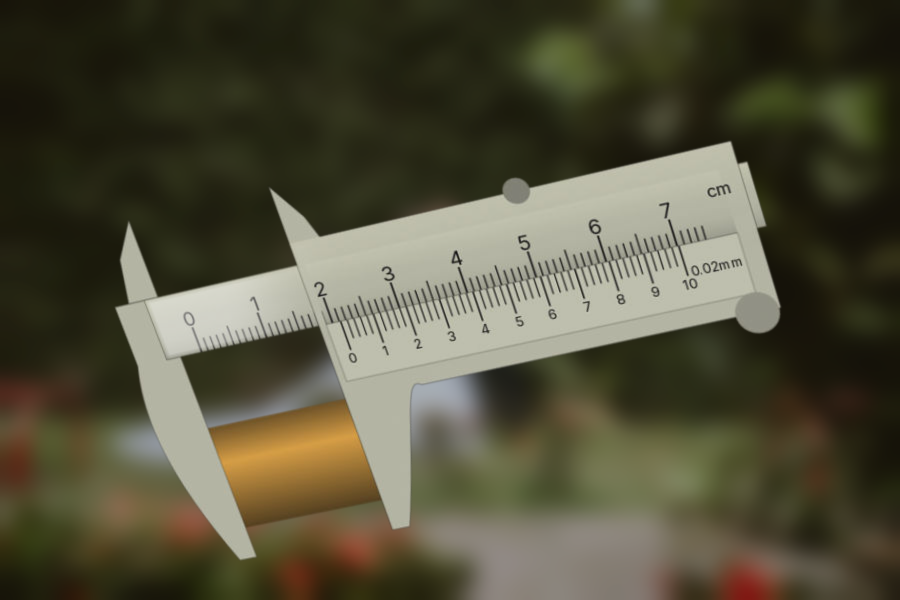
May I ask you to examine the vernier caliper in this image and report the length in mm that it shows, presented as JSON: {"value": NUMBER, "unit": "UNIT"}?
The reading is {"value": 21.2, "unit": "mm"}
